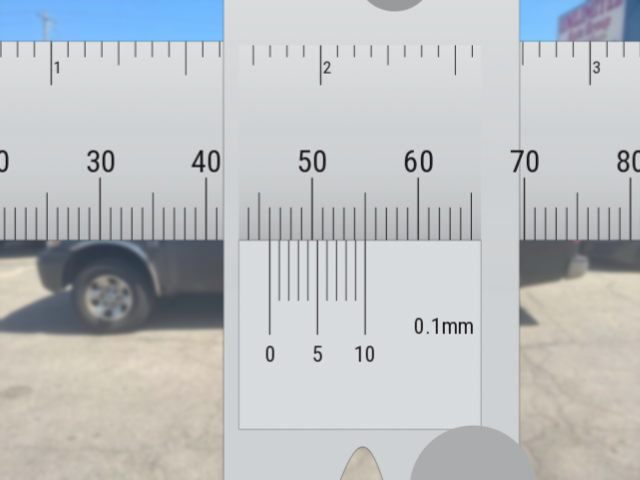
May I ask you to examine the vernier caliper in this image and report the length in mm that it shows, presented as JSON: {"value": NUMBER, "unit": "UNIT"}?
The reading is {"value": 46.0, "unit": "mm"}
